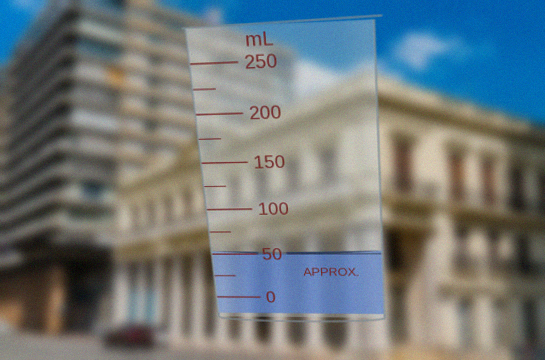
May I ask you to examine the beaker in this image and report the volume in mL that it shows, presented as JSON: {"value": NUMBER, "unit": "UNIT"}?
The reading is {"value": 50, "unit": "mL"}
